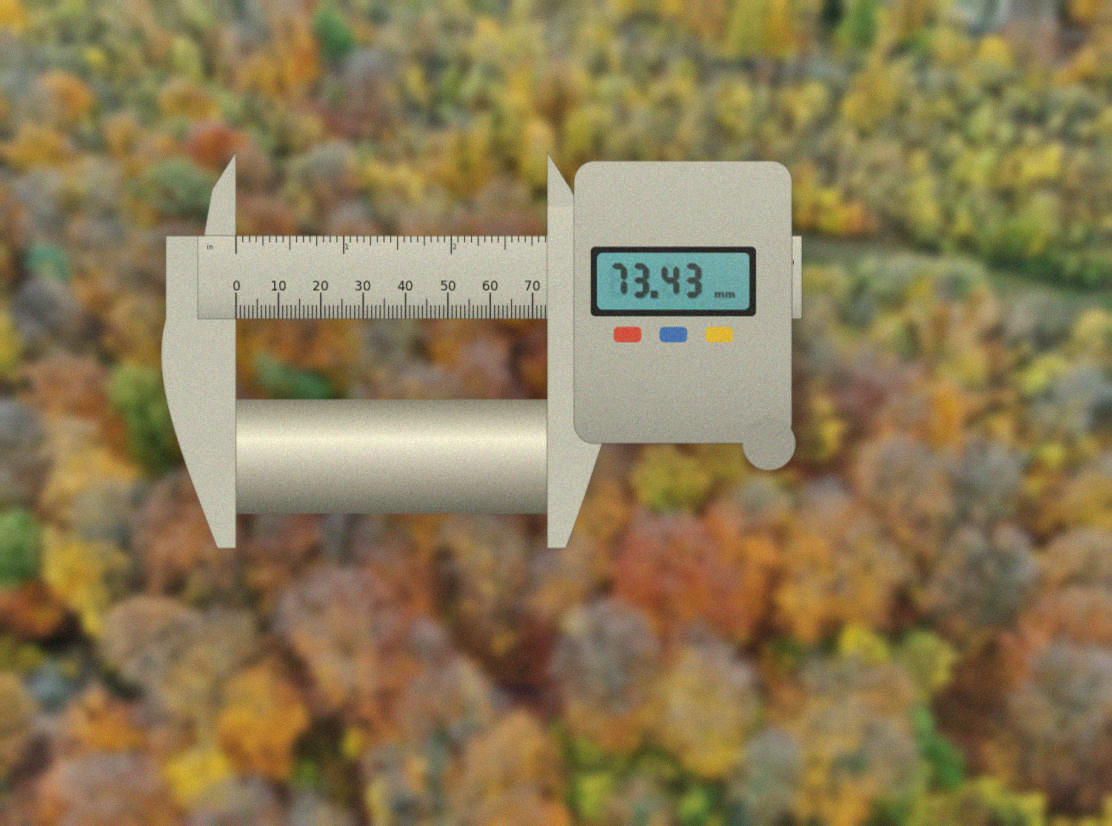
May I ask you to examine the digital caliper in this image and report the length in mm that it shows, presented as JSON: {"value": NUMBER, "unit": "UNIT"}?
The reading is {"value": 73.43, "unit": "mm"}
